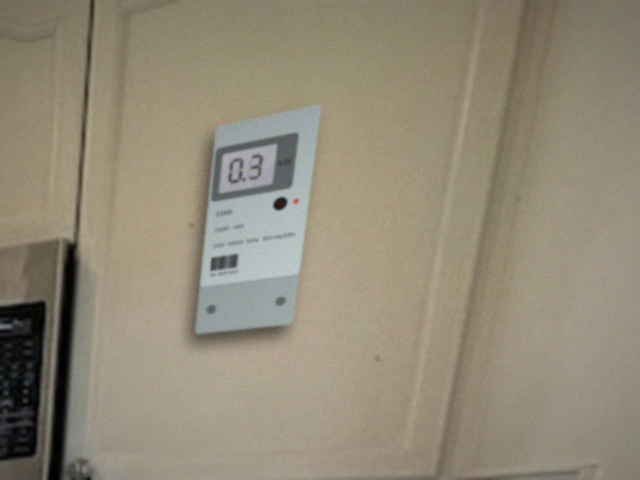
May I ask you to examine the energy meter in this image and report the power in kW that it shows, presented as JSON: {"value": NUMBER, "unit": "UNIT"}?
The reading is {"value": 0.3, "unit": "kW"}
